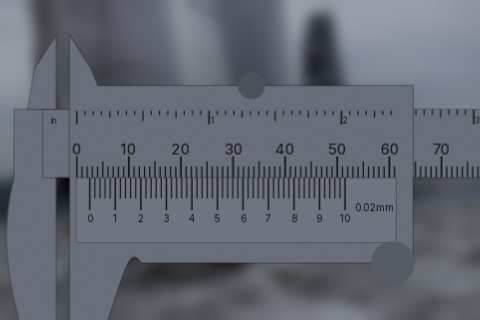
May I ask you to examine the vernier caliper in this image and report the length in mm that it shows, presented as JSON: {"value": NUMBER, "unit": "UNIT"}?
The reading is {"value": 2.5, "unit": "mm"}
